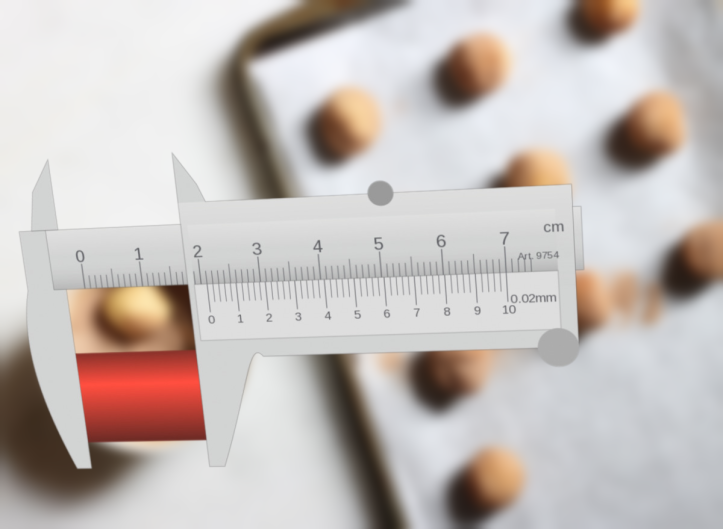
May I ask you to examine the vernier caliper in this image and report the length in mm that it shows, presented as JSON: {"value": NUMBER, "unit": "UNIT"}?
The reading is {"value": 21.0, "unit": "mm"}
